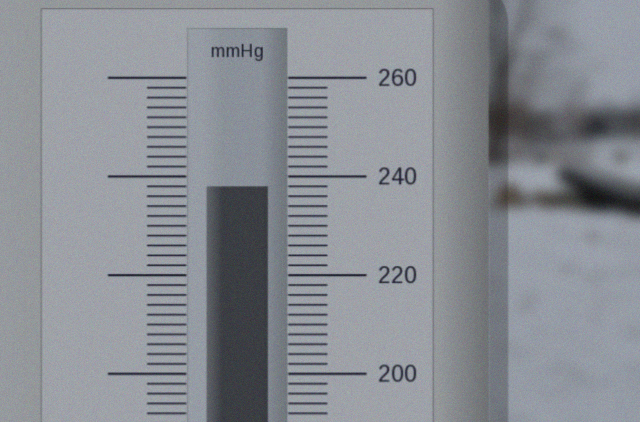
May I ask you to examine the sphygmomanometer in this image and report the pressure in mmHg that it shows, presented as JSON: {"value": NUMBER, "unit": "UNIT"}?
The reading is {"value": 238, "unit": "mmHg"}
